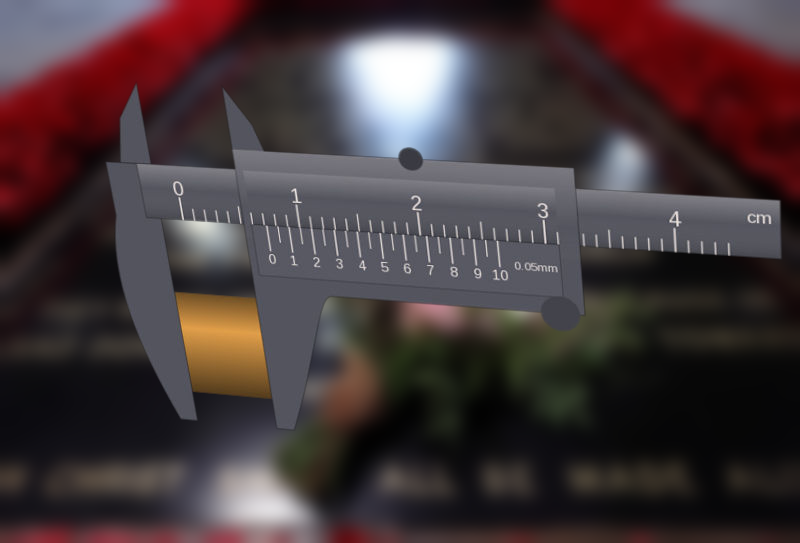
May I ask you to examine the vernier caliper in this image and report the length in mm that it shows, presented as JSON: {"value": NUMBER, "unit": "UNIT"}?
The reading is {"value": 7.2, "unit": "mm"}
